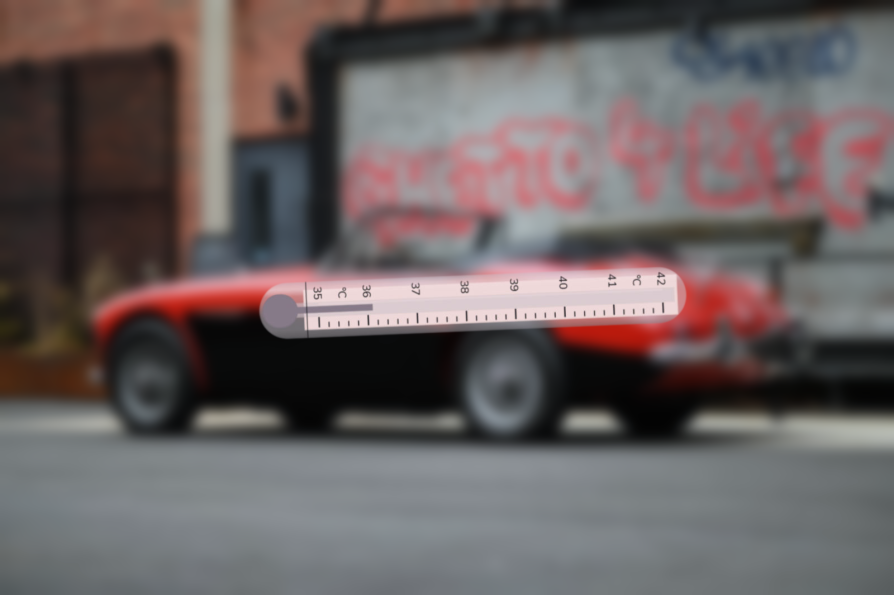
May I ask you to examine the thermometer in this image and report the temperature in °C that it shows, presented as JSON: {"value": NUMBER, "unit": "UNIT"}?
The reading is {"value": 36.1, "unit": "°C"}
